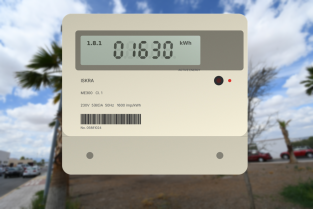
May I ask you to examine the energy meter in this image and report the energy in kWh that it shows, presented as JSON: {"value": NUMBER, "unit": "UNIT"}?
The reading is {"value": 1630, "unit": "kWh"}
